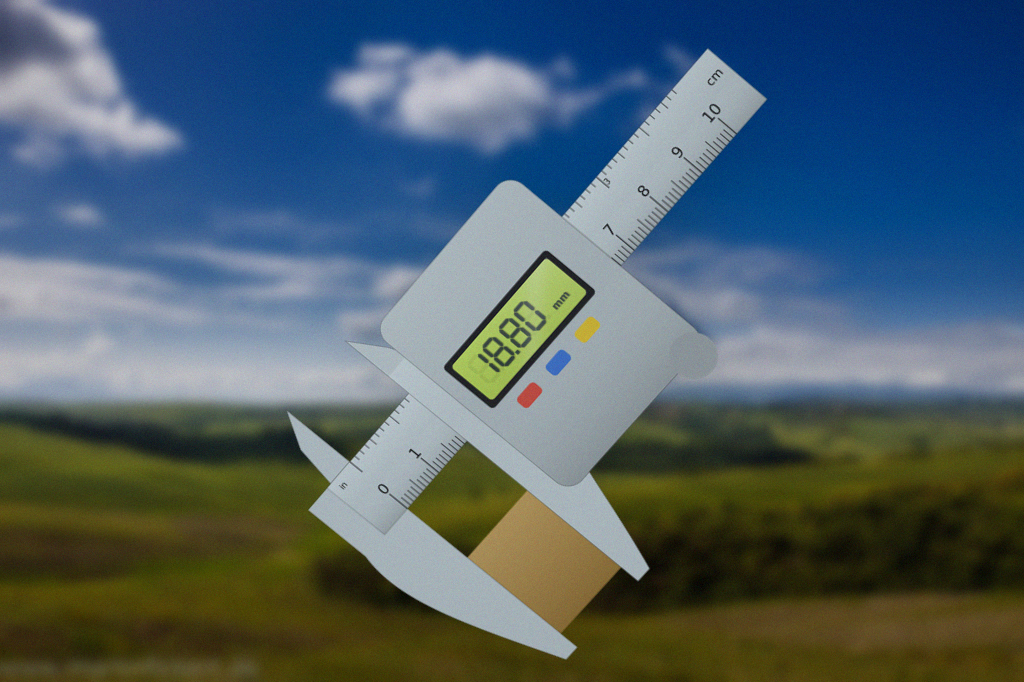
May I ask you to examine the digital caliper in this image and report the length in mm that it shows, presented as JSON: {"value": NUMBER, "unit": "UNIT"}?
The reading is {"value": 18.80, "unit": "mm"}
